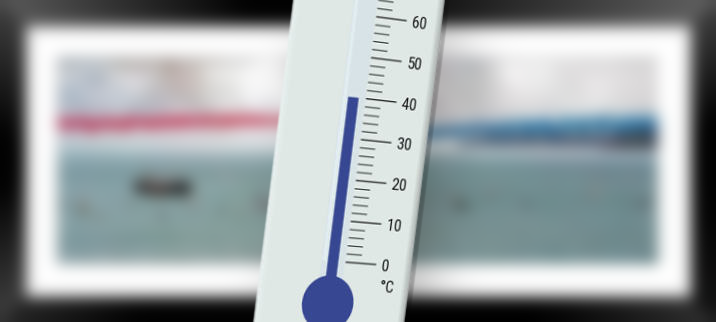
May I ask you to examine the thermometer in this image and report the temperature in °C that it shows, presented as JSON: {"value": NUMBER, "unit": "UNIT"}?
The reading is {"value": 40, "unit": "°C"}
